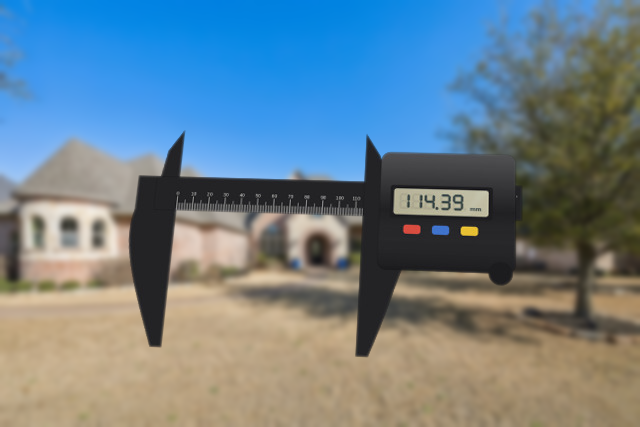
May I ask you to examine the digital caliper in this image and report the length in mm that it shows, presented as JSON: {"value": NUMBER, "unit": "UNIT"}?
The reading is {"value": 114.39, "unit": "mm"}
